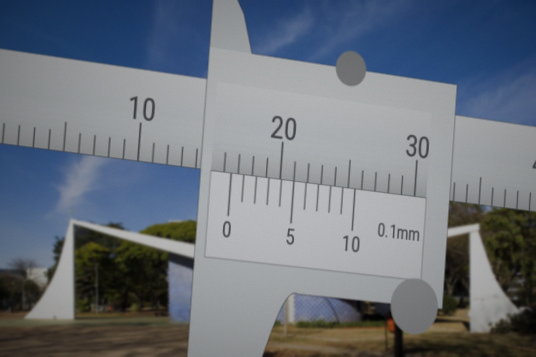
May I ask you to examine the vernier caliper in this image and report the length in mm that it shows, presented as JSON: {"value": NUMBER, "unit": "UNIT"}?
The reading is {"value": 16.5, "unit": "mm"}
